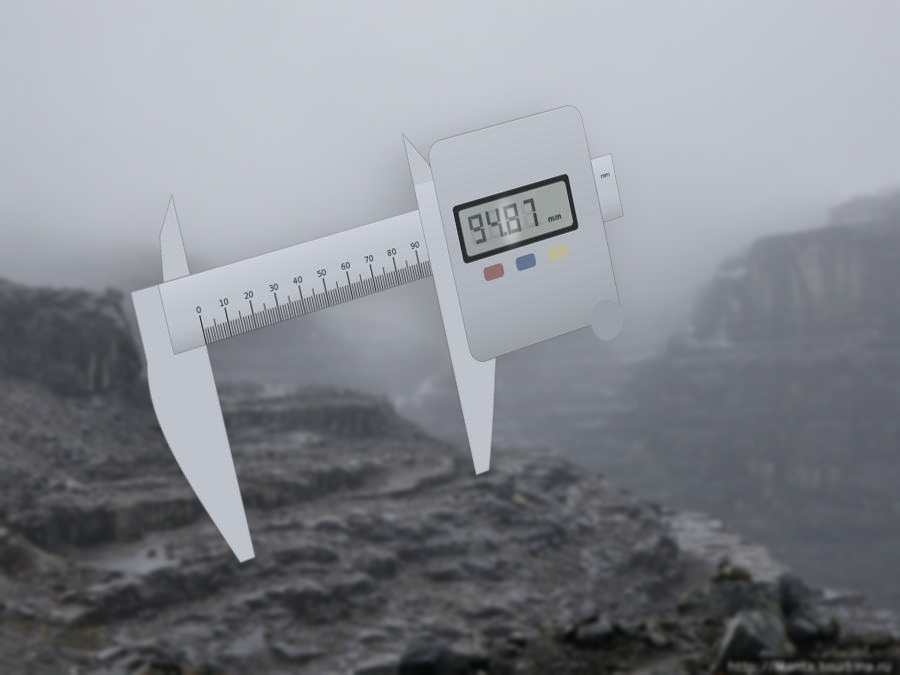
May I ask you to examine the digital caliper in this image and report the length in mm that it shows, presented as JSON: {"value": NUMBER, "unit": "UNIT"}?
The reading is {"value": 94.87, "unit": "mm"}
